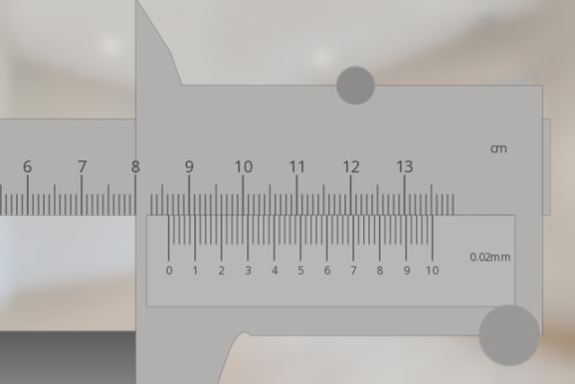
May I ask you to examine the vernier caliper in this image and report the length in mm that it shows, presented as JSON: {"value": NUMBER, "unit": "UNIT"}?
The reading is {"value": 86.2, "unit": "mm"}
